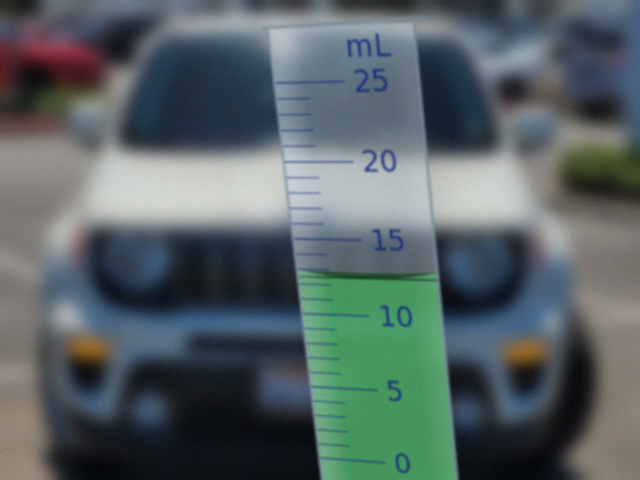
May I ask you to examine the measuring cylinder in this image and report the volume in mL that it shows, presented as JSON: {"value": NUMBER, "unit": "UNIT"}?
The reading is {"value": 12.5, "unit": "mL"}
